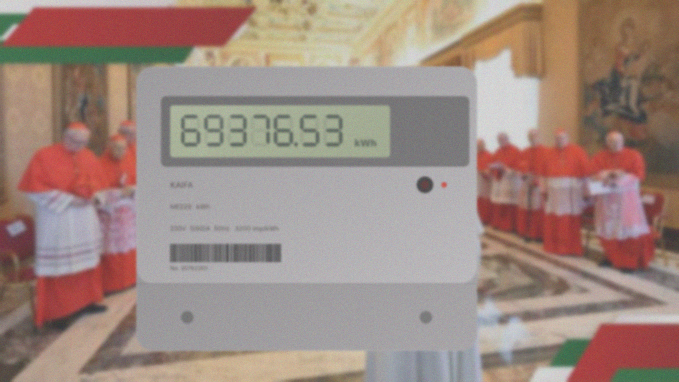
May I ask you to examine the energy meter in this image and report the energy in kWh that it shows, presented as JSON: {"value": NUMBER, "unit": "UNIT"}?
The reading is {"value": 69376.53, "unit": "kWh"}
